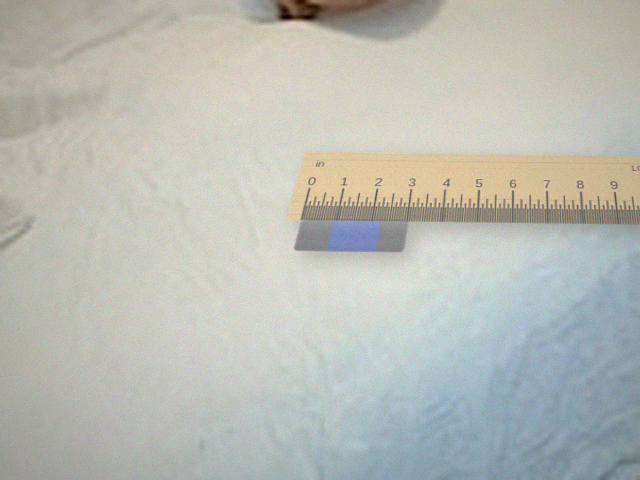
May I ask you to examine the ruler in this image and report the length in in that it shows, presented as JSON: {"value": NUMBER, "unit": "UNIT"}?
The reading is {"value": 3, "unit": "in"}
